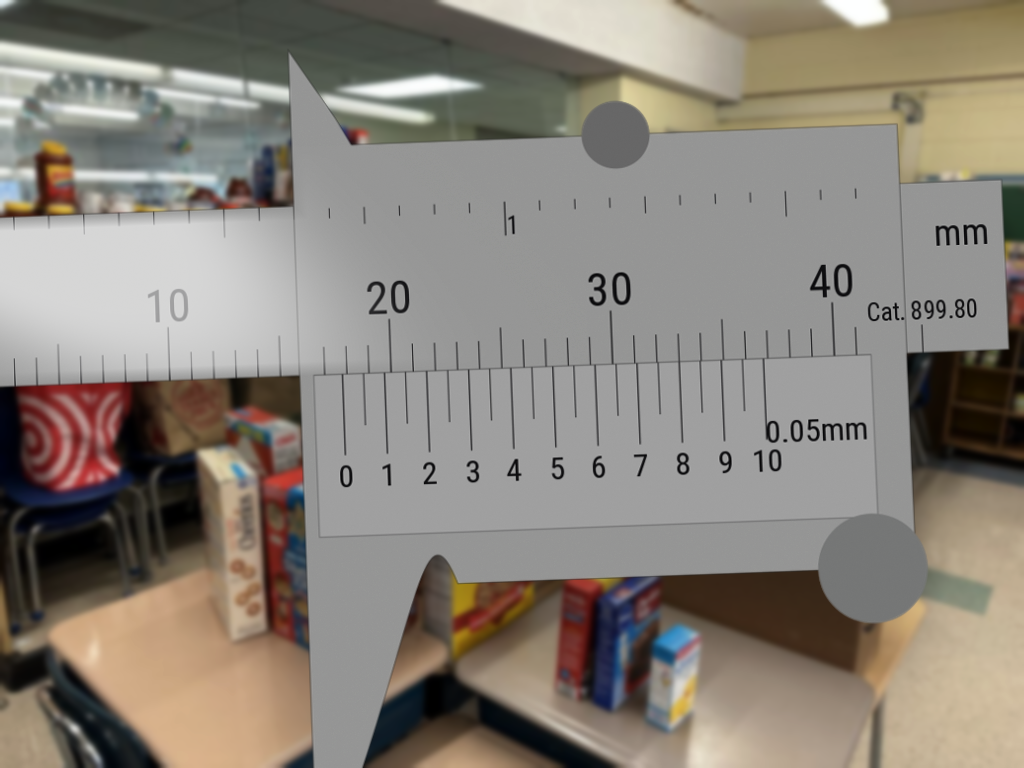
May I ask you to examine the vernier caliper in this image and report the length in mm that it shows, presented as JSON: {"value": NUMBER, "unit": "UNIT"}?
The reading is {"value": 17.8, "unit": "mm"}
